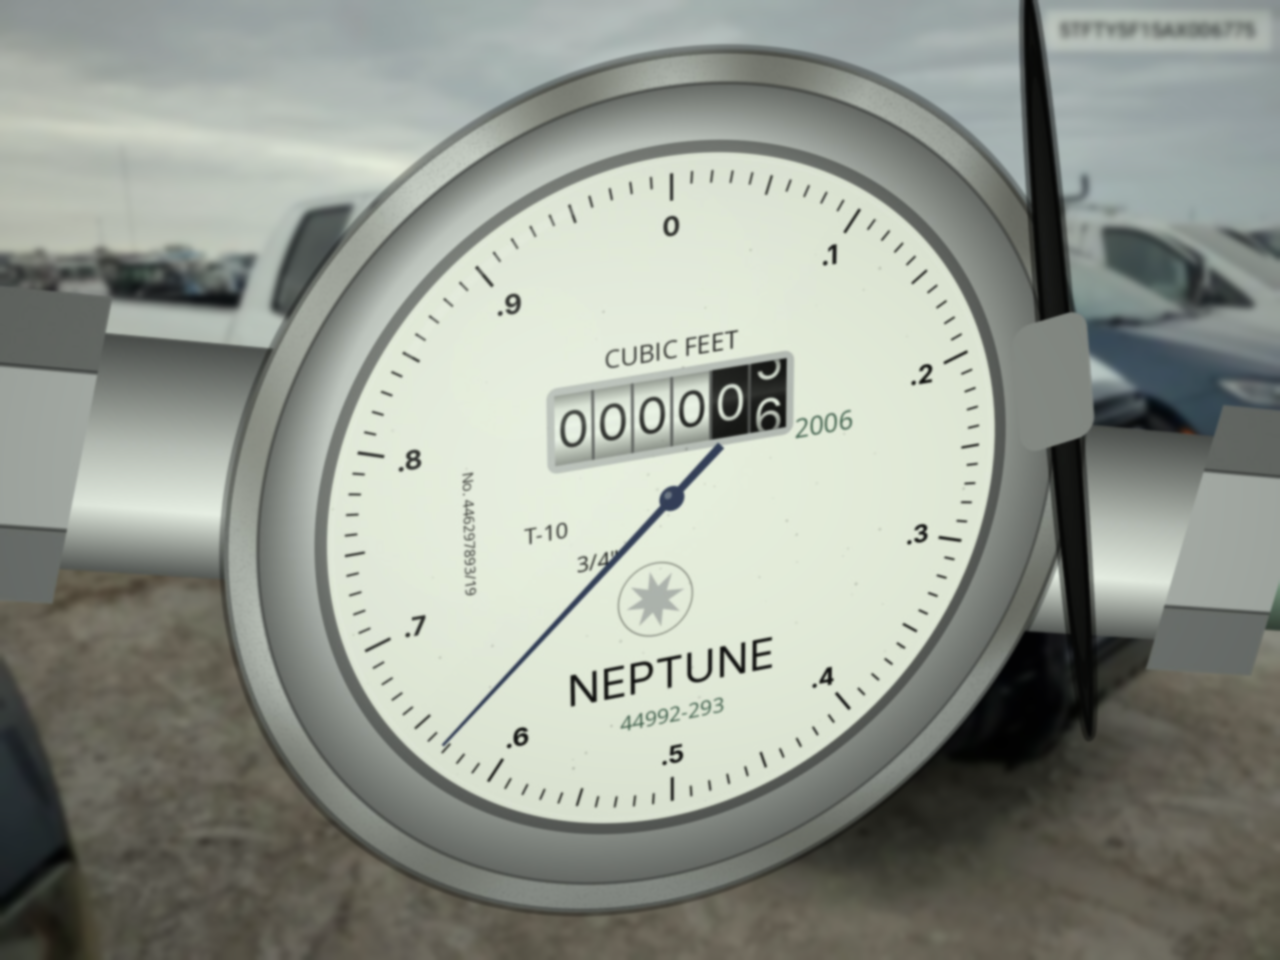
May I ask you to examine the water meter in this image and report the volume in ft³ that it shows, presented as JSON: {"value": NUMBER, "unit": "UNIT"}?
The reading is {"value": 5.63, "unit": "ft³"}
